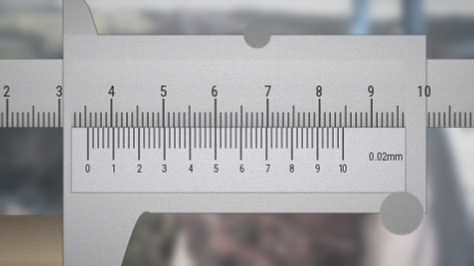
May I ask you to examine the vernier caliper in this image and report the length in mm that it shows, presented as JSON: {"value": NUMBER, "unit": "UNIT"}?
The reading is {"value": 35.5, "unit": "mm"}
